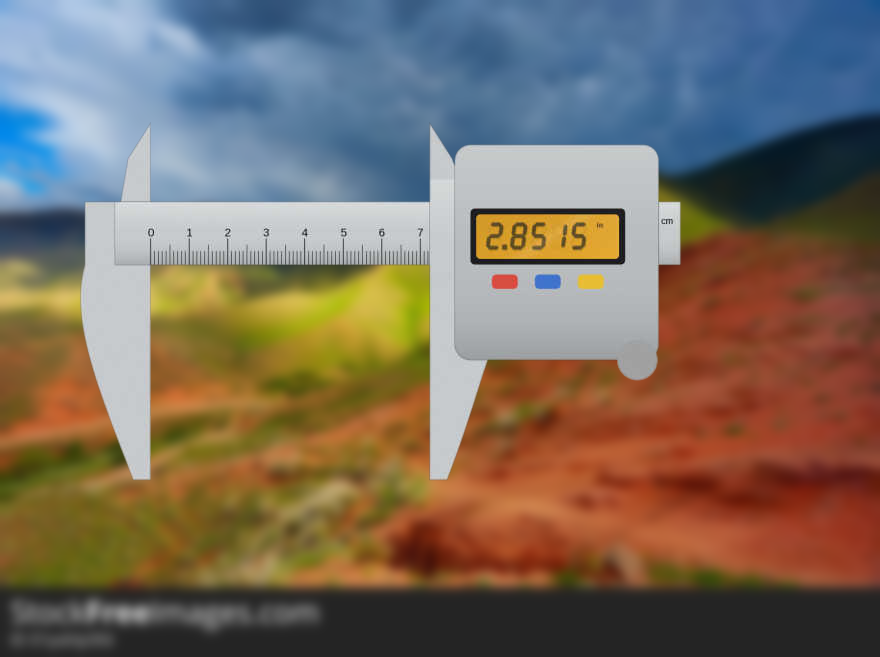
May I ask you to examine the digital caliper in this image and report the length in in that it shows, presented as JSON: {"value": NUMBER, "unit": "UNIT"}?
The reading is {"value": 2.8515, "unit": "in"}
